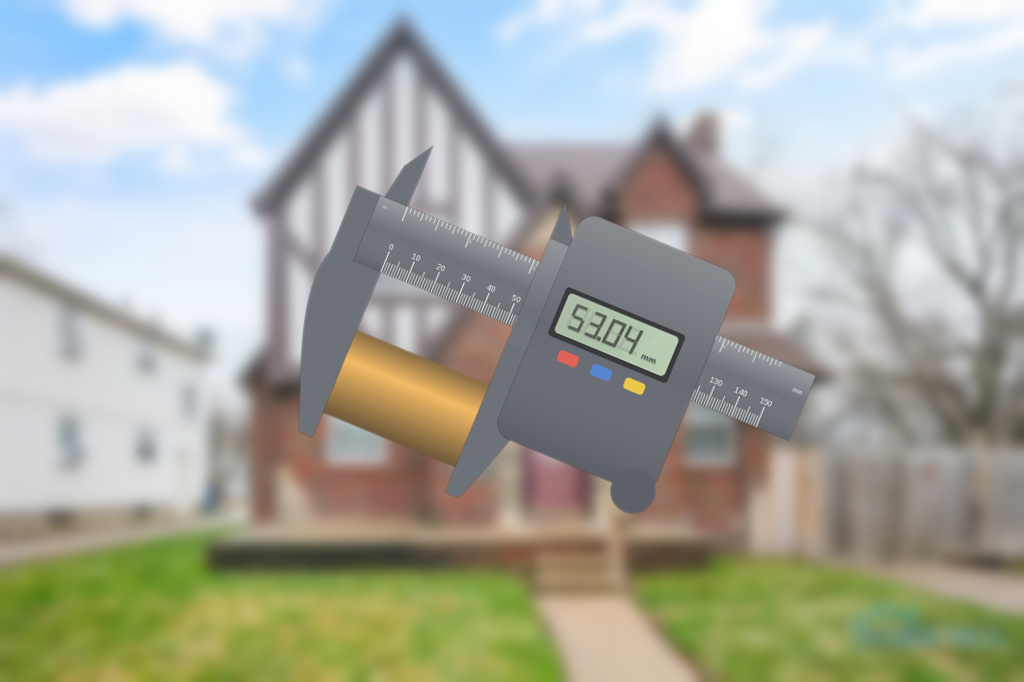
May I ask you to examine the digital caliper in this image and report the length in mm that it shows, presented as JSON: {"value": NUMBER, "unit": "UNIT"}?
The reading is {"value": 53.04, "unit": "mm"}
